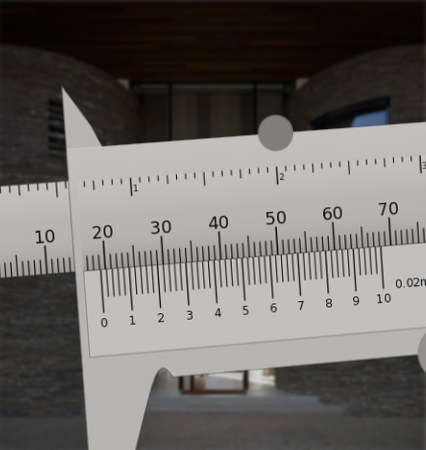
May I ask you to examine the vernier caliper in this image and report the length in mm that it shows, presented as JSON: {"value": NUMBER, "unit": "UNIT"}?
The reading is {"value": 19.2, "unit": "mm"}
